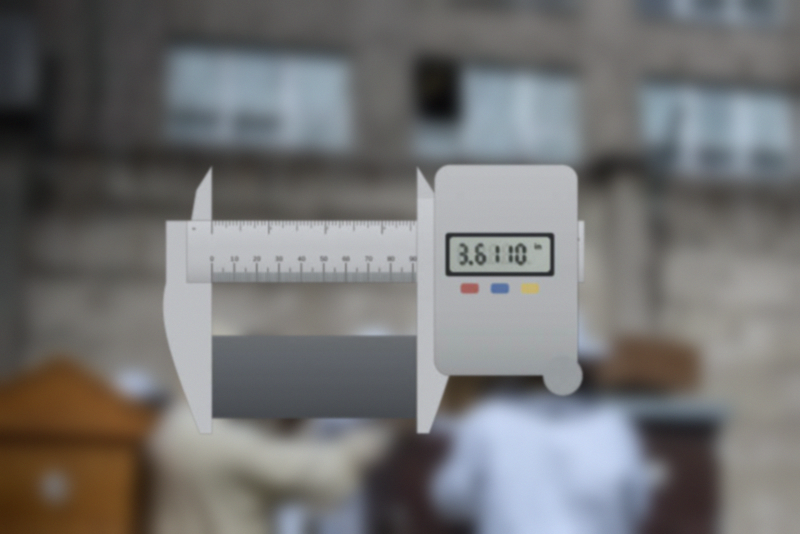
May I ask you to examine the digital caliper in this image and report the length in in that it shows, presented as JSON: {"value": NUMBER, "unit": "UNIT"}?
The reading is {"value": 3.6110, "unit": "in"}
